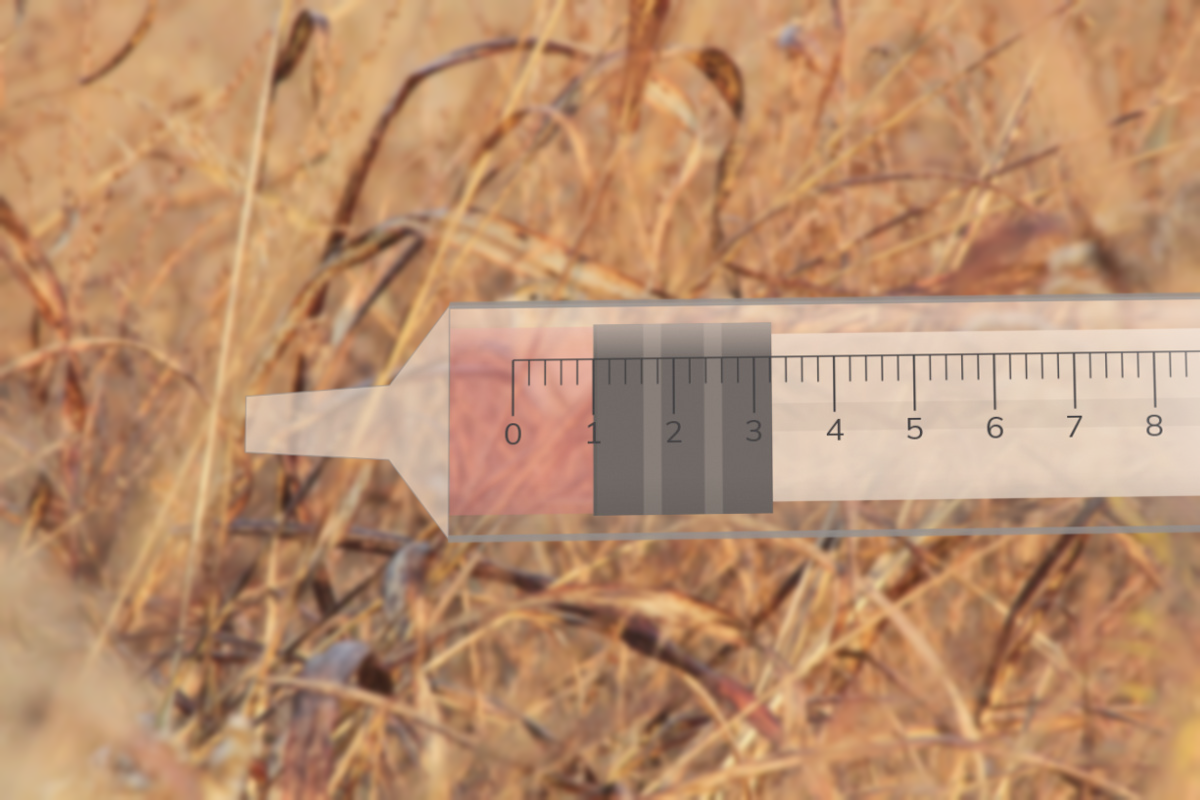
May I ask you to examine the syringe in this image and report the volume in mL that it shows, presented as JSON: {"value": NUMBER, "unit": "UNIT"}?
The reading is {"value": 1, "unit": "mL"}
